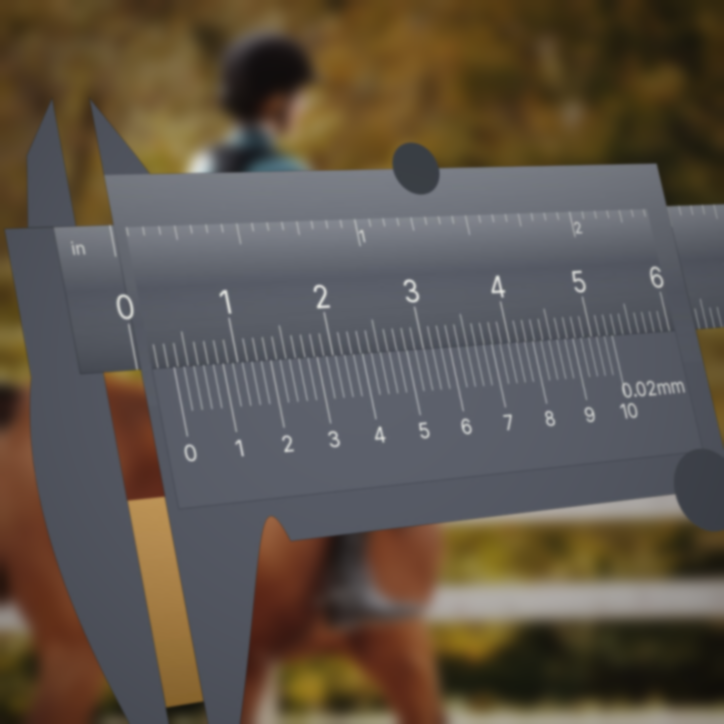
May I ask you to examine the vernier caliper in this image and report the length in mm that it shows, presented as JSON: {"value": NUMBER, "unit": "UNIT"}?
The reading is {"value": 3.6, "unit": "mm"}
